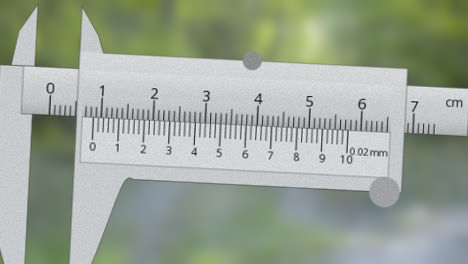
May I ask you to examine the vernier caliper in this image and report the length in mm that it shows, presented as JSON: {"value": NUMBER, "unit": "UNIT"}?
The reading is {"value": 8.5, "unit": "mm"}
